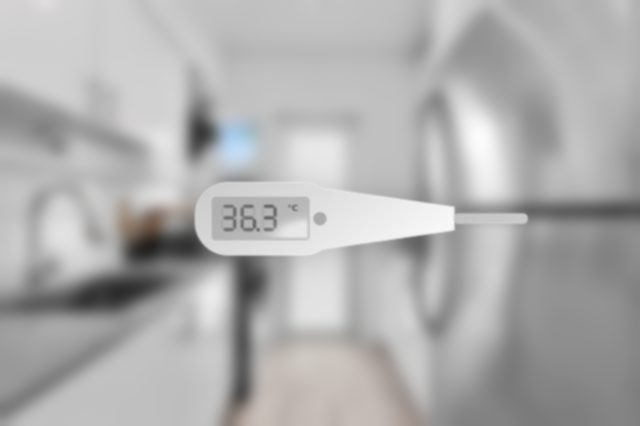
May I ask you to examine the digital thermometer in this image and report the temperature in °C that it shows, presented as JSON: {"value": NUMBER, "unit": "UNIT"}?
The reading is {"value": 36.3, "unit": "°C"}
